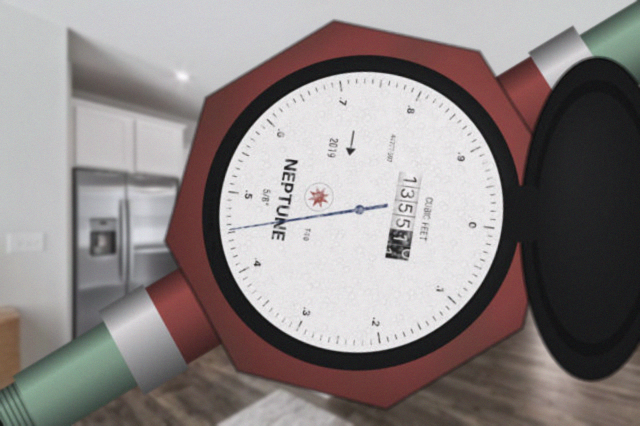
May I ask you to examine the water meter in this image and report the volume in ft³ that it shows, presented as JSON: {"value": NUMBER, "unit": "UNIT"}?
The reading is {"value": 135510.45, "unit": "ft³"}
